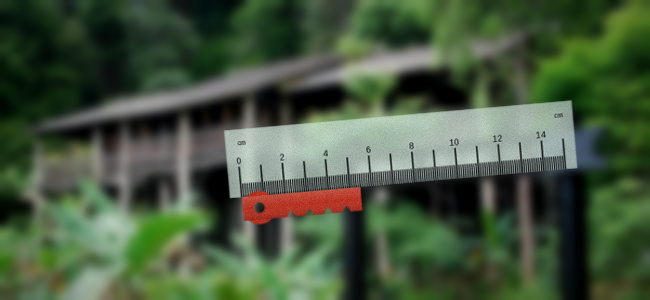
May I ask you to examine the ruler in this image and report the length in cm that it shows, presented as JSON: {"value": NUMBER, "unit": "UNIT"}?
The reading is {"value": 5.5, "unit": "cm"}
